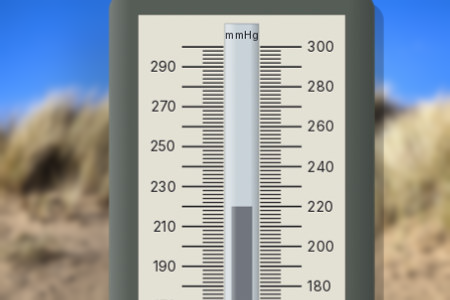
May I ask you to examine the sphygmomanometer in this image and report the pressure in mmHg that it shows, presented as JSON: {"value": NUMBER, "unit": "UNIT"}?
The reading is {"value": 220, "unit": "mmHg"}
